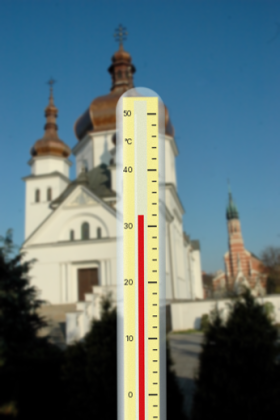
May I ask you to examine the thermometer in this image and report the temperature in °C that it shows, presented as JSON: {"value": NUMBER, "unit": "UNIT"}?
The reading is {"value": 32, "unit": "°C"}
